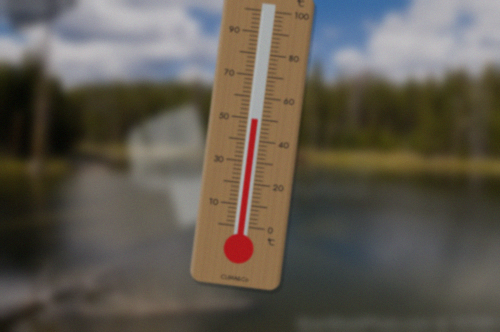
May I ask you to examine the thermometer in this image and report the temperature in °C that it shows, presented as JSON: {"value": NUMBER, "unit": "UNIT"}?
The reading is {"value": 50, "unit": "°C"}
